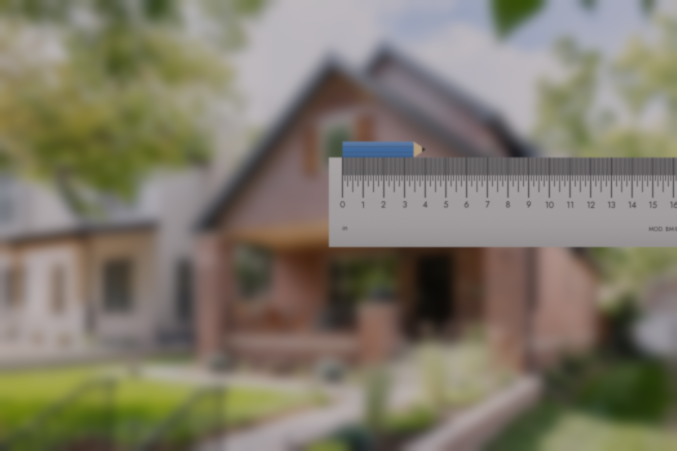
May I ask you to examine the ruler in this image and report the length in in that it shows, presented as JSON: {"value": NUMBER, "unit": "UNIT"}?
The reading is {"value": 4, "unit": "in"}
